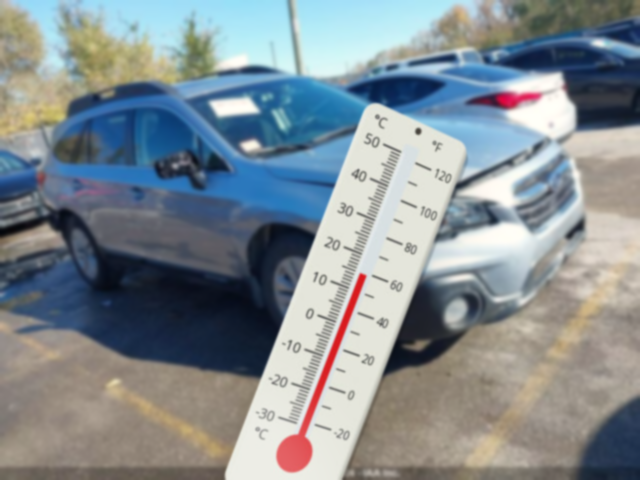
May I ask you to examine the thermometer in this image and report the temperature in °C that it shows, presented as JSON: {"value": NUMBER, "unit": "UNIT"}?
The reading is {"value": 15, "unit": "°C"}
